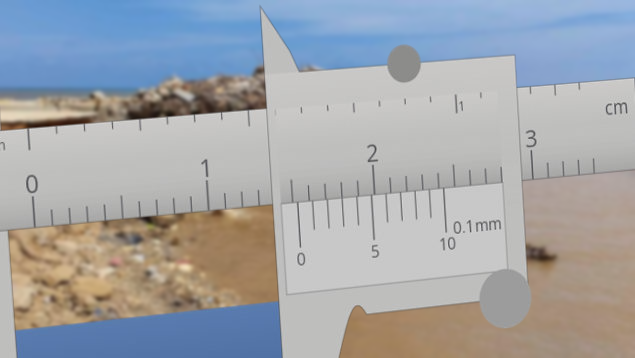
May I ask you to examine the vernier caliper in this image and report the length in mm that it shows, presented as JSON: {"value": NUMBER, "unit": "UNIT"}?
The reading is {"value": 15.3, "unit": "mm"}
